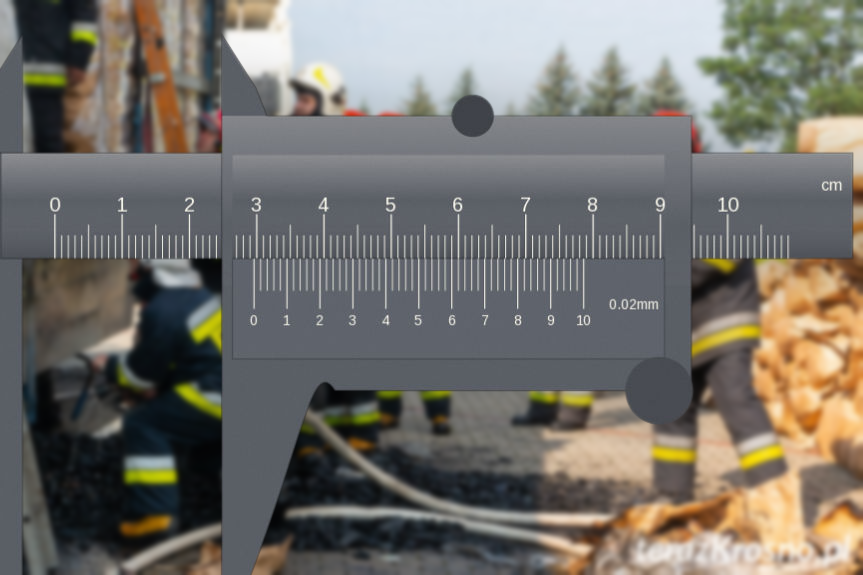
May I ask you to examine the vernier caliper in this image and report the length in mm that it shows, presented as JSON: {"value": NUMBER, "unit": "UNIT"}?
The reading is {"value": 29.6, "unit": "mm"}
